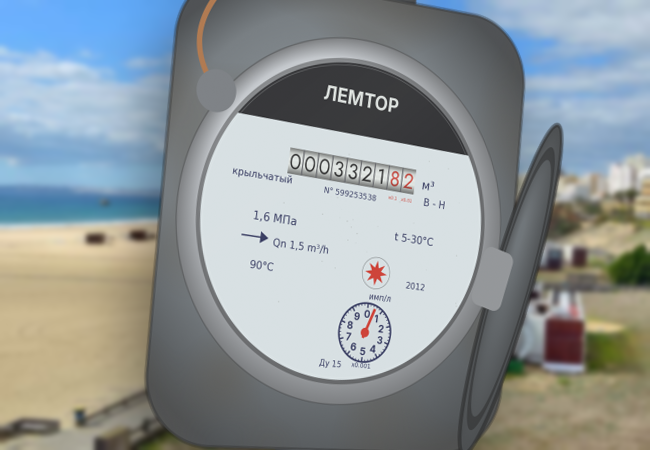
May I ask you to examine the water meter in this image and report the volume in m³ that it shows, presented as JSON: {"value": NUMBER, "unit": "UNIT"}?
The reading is {"value": 3321.820, "unit": "m³"}
